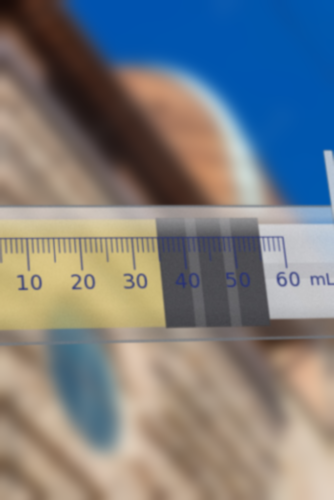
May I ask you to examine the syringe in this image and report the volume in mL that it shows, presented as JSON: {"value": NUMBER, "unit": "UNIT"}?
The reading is {"value": 35, "unit": "mL"}
